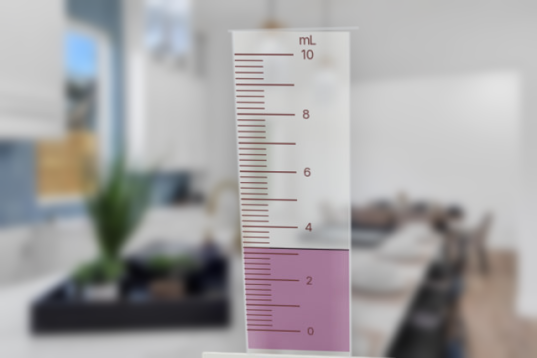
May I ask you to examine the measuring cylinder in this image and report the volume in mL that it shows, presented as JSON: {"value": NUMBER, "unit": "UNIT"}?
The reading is {"value": 3.2, "unit": "mL"}
